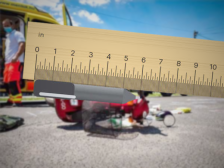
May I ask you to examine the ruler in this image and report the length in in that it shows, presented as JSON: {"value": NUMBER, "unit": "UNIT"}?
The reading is {"value": 6, "unit": "in"}
